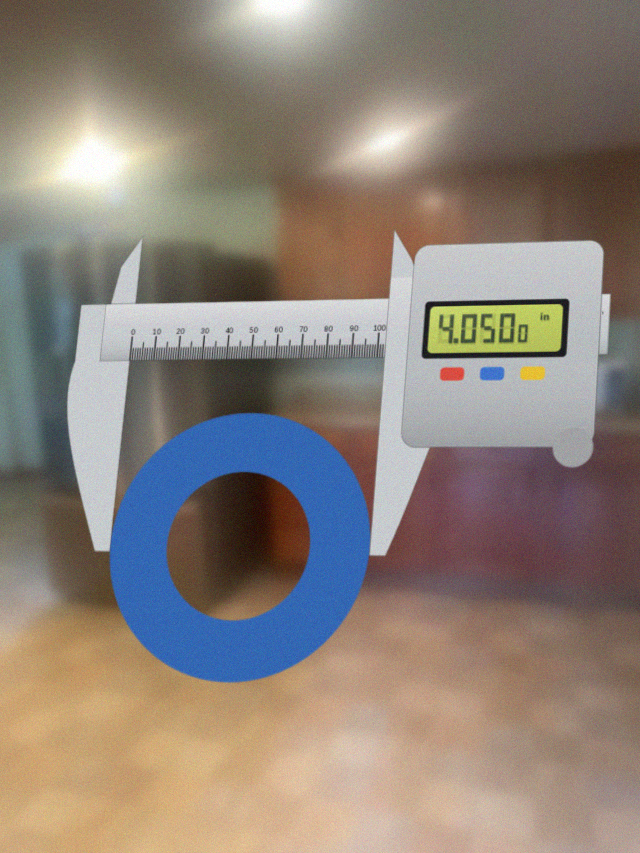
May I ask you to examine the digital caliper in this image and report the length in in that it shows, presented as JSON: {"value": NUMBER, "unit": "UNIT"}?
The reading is {"value": 4.0500, "unit": "in"}
